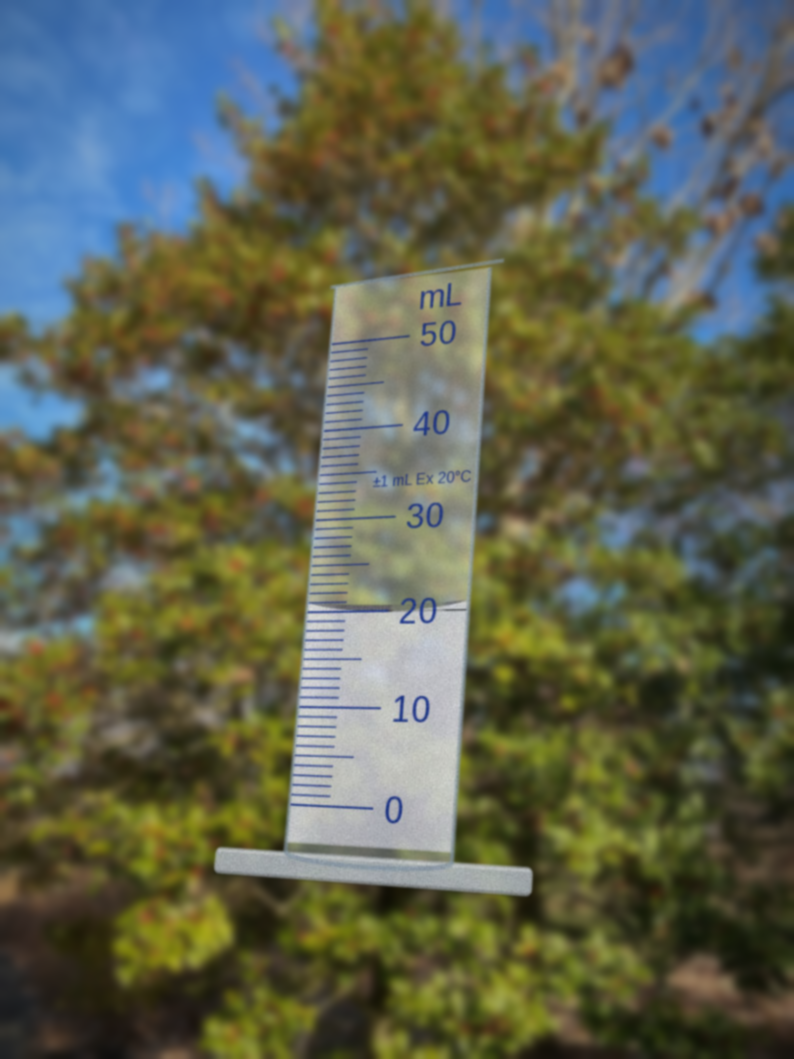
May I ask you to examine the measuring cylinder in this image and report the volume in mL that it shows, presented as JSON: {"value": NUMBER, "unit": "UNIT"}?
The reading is {"value": 20, "unit": "mL"}
